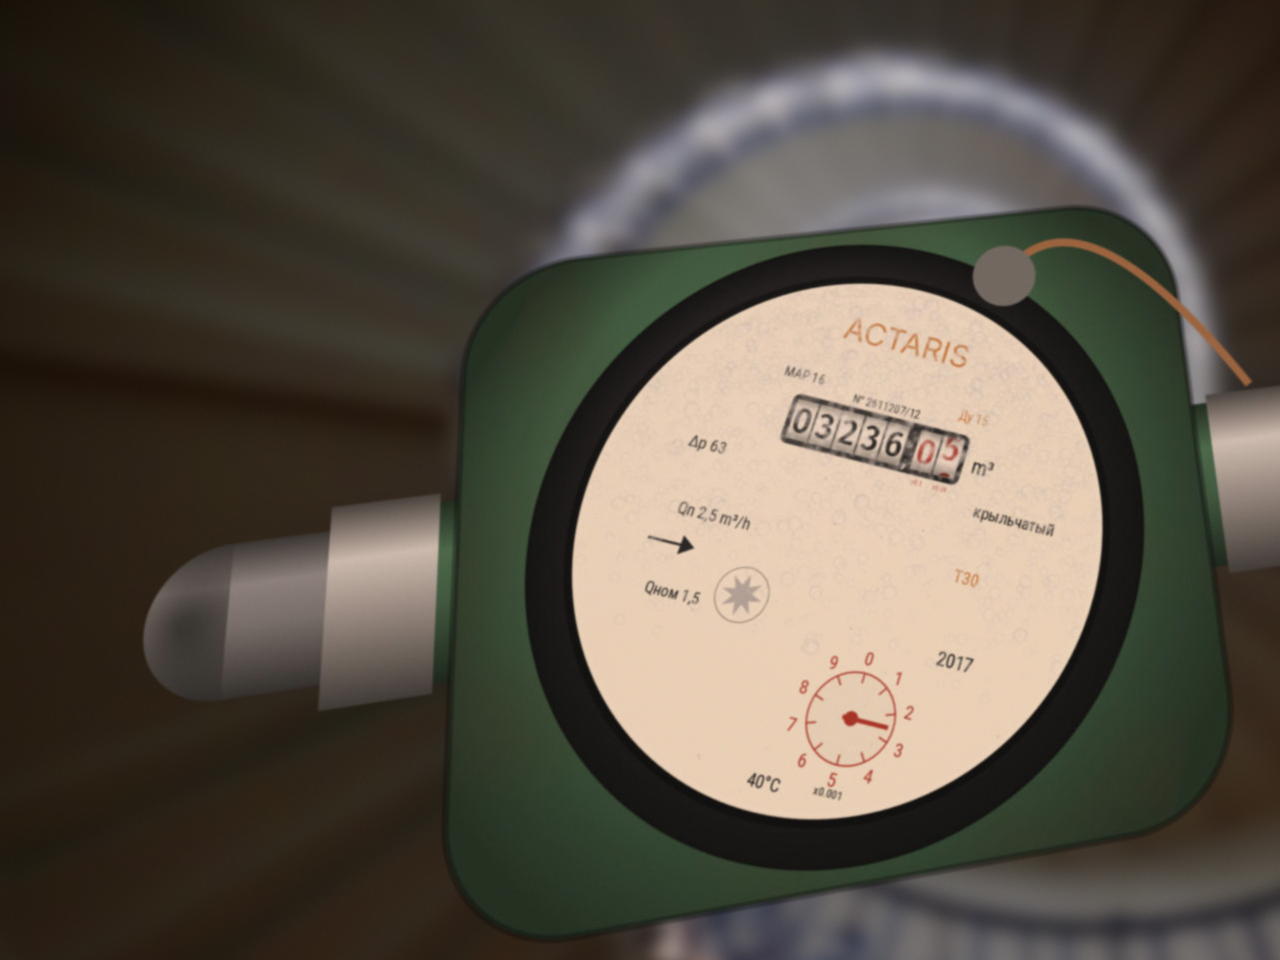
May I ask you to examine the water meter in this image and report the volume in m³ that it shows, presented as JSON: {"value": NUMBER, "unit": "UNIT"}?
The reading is {"value": 3236.052, "unit": "m³"}
